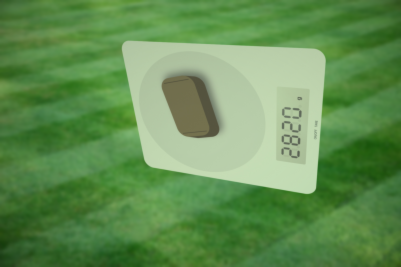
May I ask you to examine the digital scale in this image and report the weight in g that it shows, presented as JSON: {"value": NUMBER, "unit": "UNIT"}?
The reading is {"value": 2820, "unit": "g"}
